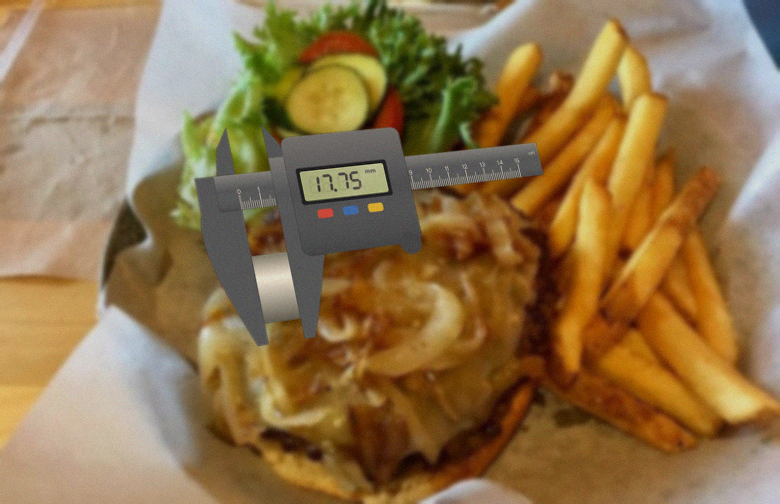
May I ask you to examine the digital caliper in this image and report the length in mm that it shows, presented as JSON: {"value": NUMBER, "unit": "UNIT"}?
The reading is {"value": 17.75, "unit": "mm"}
